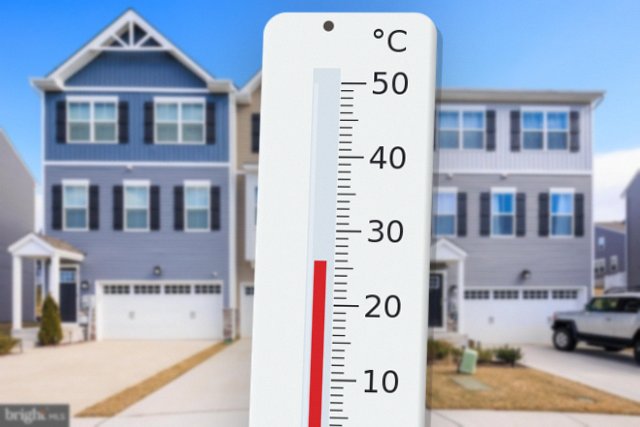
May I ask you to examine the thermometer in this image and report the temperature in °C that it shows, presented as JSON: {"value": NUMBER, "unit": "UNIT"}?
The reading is {"value": 26, "unit": "°C"}
